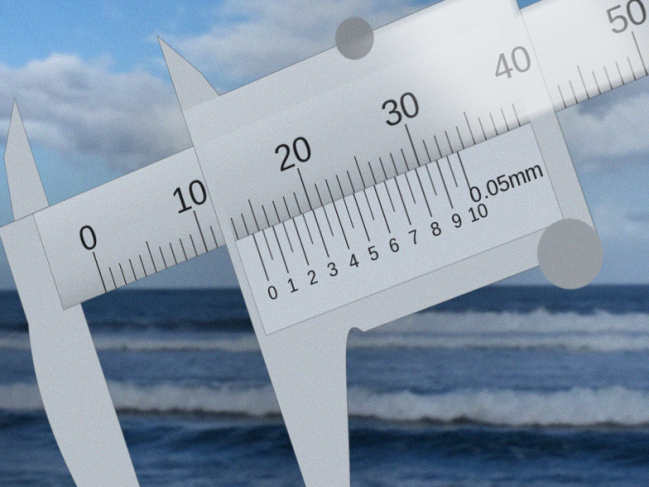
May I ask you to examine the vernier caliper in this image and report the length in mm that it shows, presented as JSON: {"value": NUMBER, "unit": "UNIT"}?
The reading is {"value": 14.4, "unit": "mm"}
